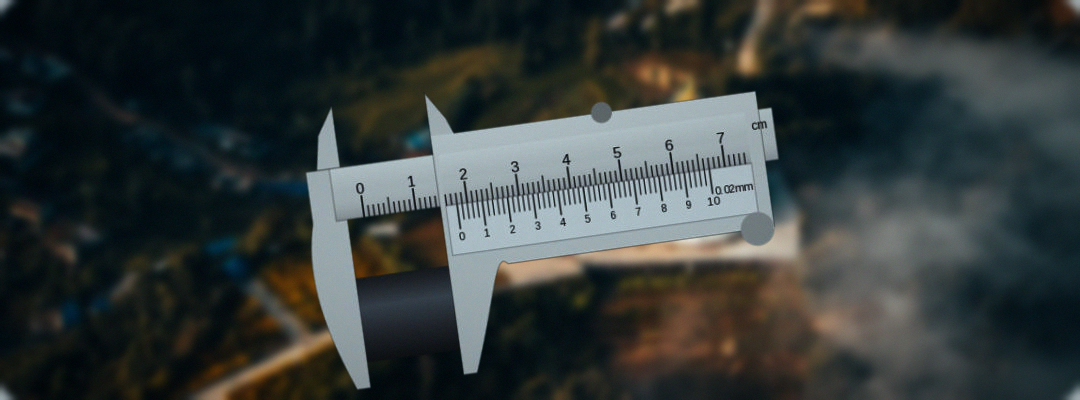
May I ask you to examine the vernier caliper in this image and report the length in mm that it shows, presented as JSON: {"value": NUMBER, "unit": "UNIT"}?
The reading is {"value": 18.0, "unit": "mm"}
